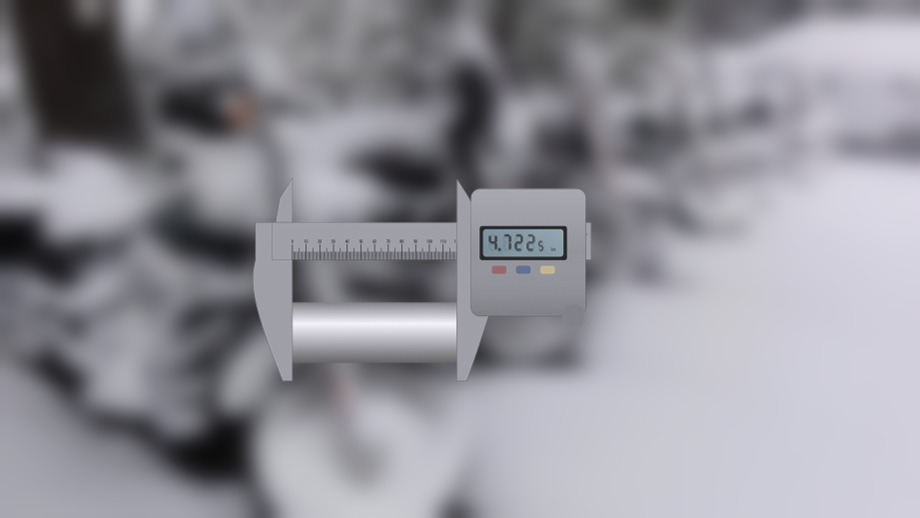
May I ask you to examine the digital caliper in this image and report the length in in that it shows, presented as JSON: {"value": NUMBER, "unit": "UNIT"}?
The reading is {"value": 4.7225, "unit": "in"}
